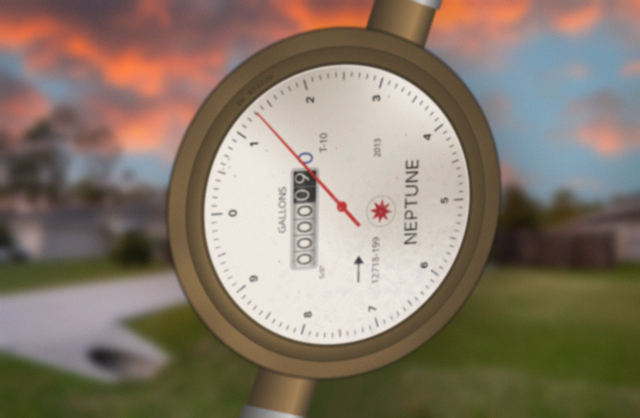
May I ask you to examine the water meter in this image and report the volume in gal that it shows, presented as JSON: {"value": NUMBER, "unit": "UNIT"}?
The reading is {"value": 91.3, "unit": "gal"}
